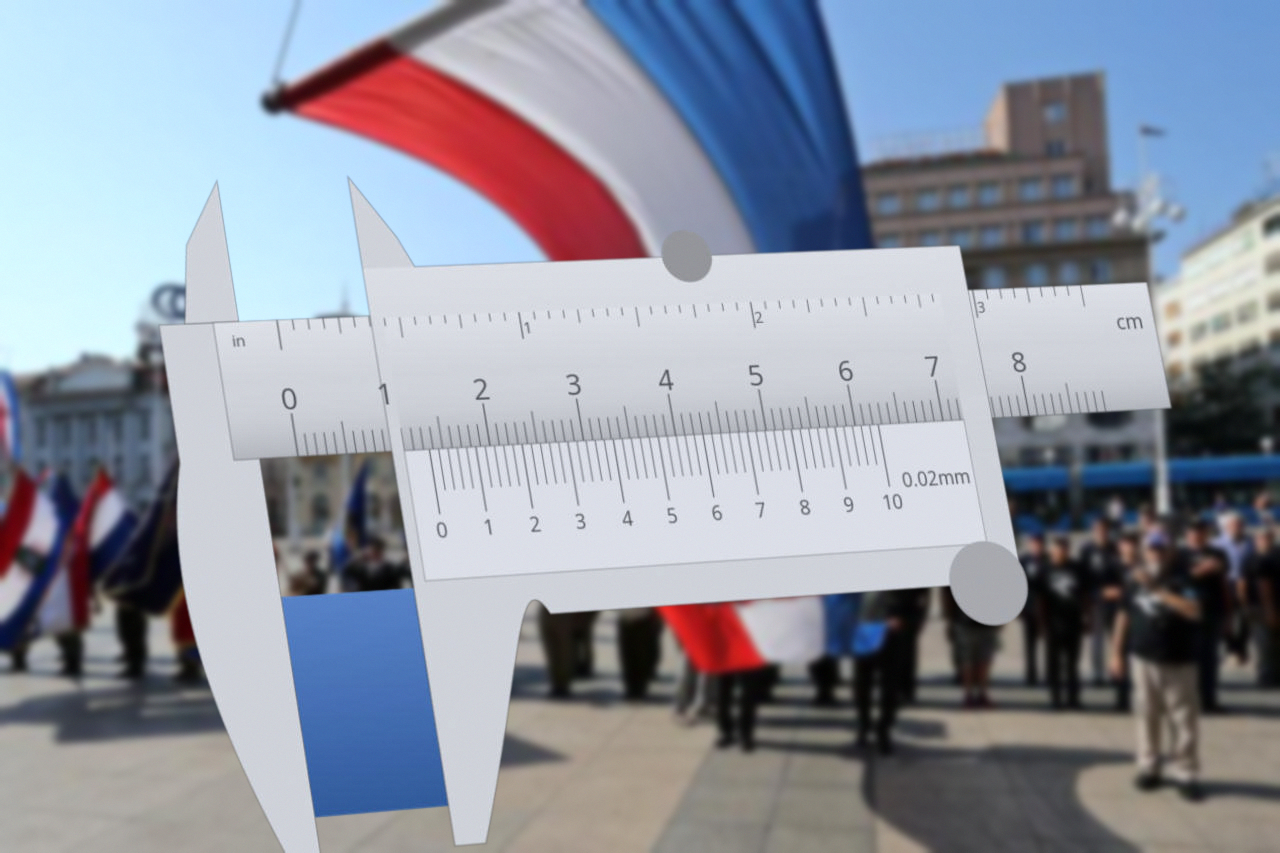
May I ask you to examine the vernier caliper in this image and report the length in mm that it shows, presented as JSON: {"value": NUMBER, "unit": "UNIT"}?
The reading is {"value": 13.6, "unit": "mm"}
